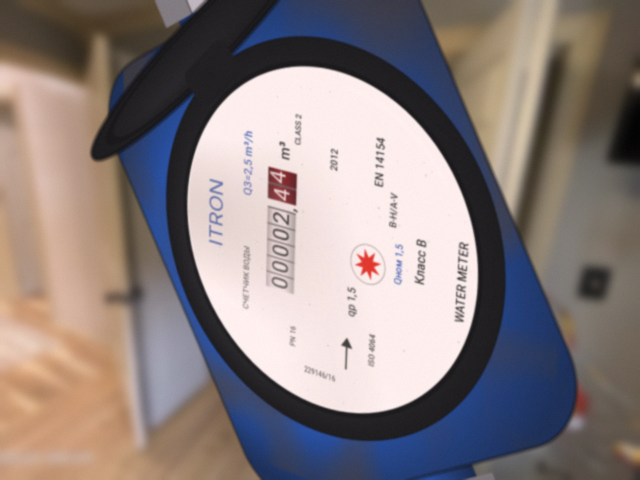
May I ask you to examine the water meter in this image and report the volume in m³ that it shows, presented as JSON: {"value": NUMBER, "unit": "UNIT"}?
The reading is {"value": 2.44, "unit": "m³"}
